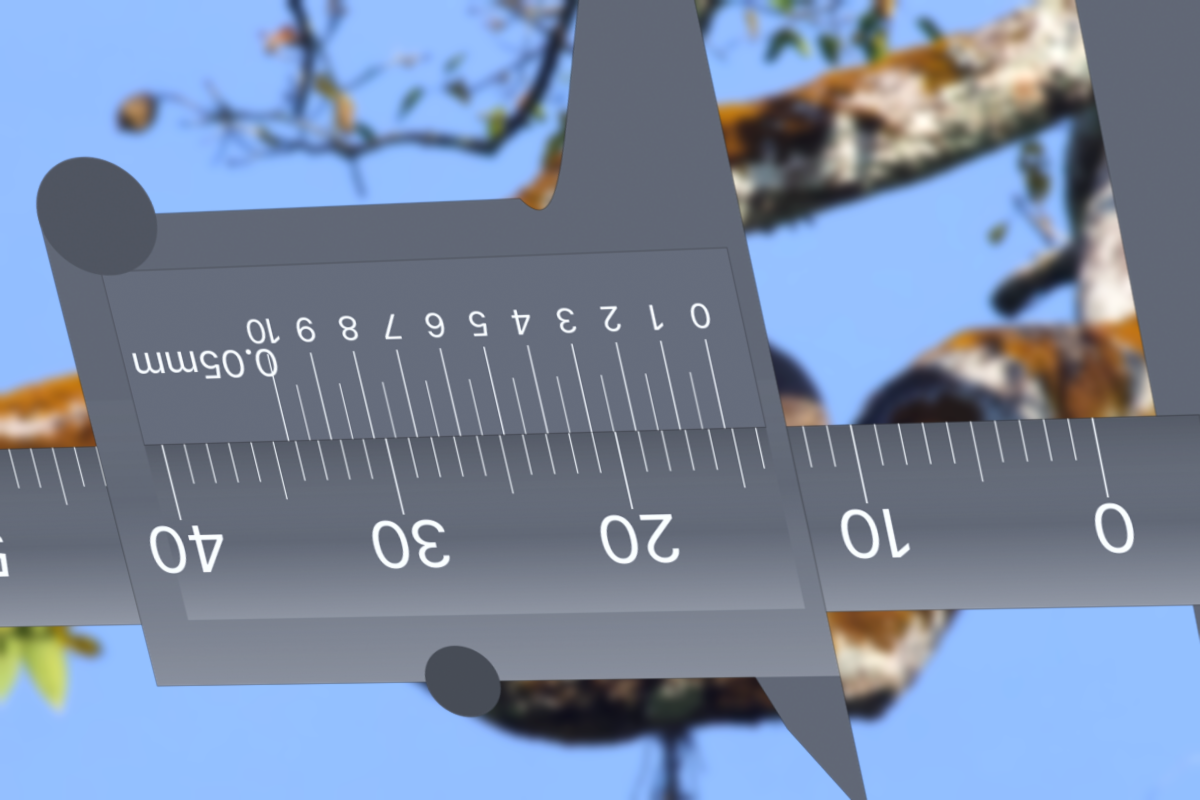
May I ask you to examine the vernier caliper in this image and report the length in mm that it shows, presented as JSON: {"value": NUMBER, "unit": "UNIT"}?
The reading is {"value": 15.3, "unit": "mm"}
